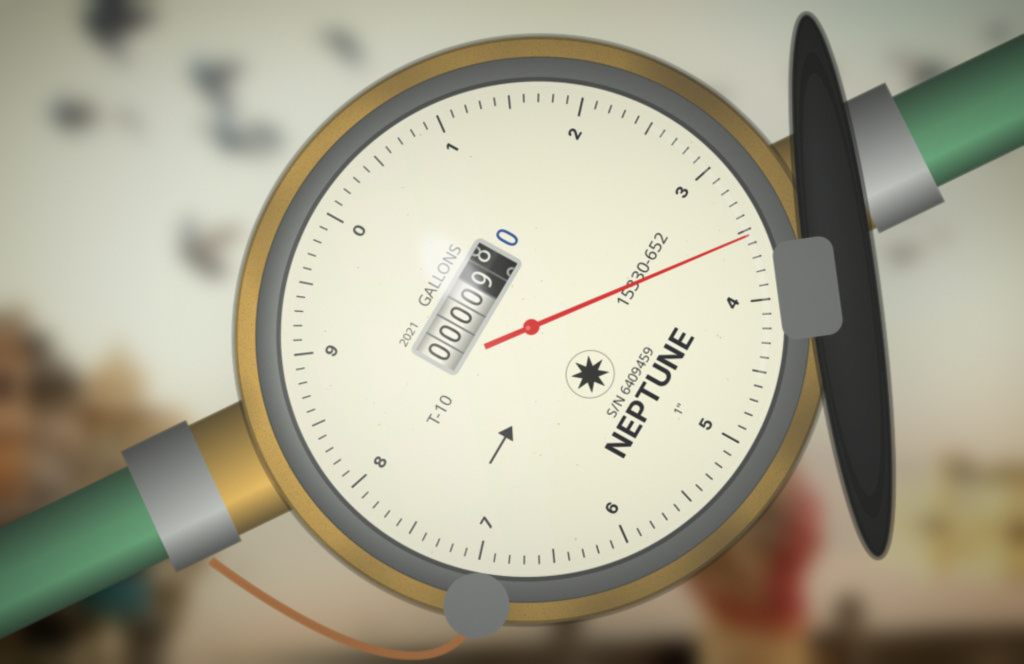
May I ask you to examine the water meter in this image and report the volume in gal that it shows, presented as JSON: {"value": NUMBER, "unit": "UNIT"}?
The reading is {"value": 983.5, "unit": "gal"}
